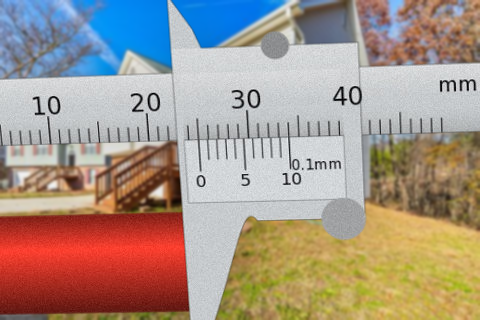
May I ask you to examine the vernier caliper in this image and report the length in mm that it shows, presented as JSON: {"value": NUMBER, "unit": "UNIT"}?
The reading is {"value": 25.0, "unit": "mm"}
